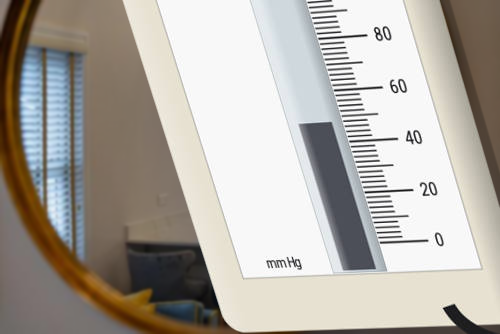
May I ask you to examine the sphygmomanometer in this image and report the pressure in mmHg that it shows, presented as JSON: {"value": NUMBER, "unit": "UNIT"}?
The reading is {"value": 48, "unit": "mmHg"}
